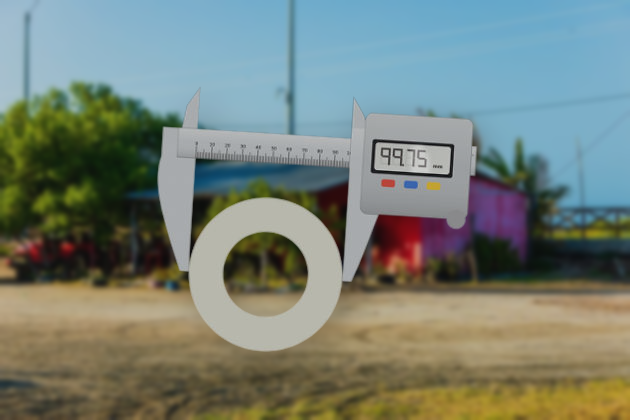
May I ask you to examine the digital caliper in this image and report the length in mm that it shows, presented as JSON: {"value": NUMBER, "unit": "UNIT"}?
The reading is {"value": 99.75, "unit": "mm"}
